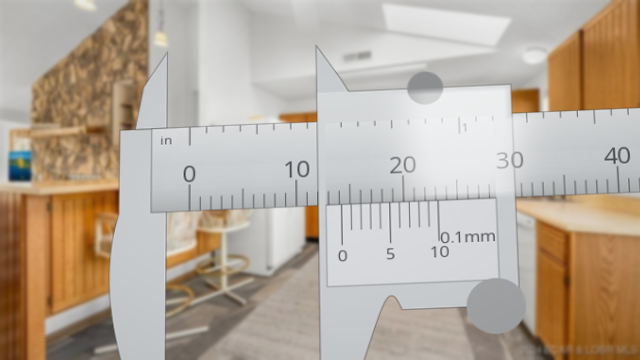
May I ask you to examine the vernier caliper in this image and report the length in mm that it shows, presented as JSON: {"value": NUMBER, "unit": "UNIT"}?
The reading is {"value": 14.2, "unit": "mm"}
